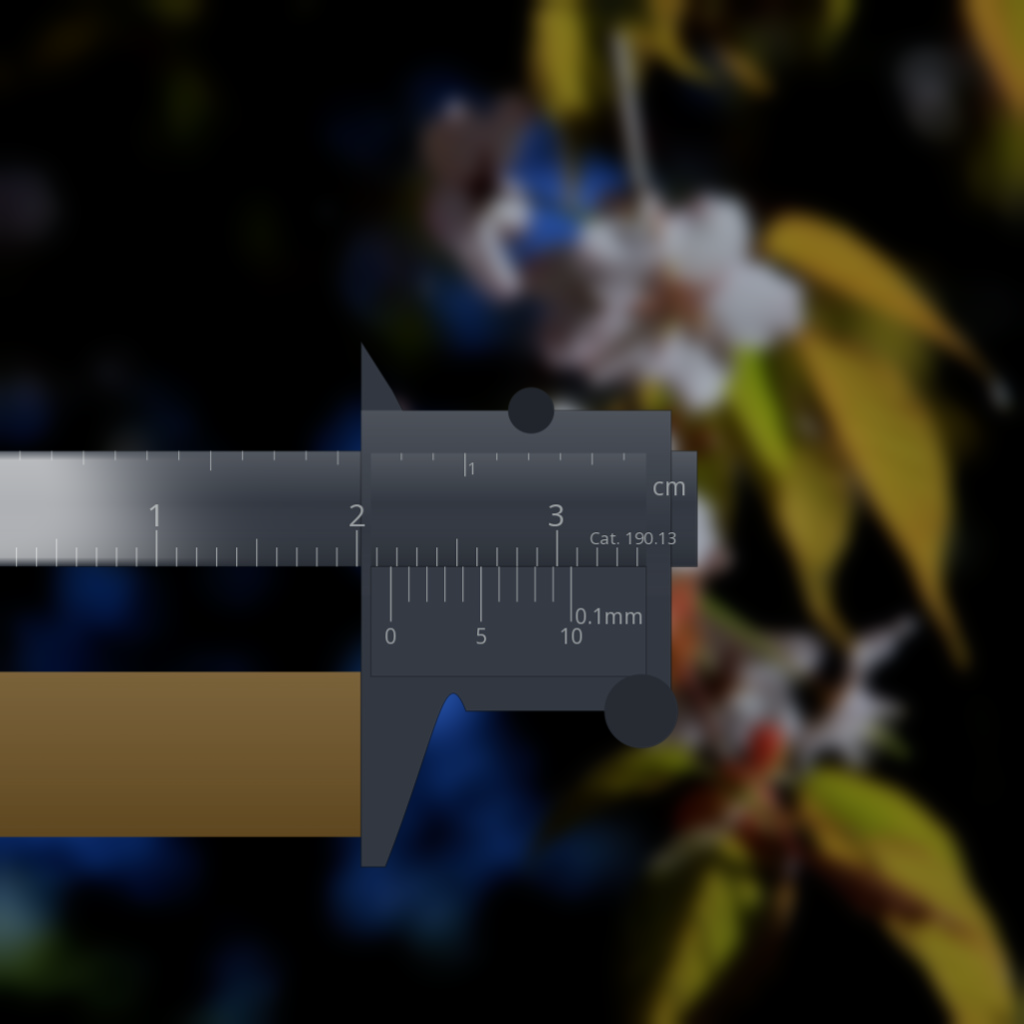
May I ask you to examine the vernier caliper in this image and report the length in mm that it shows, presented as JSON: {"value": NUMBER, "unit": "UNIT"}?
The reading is {"value": 21.7, "unit": "mm"}
